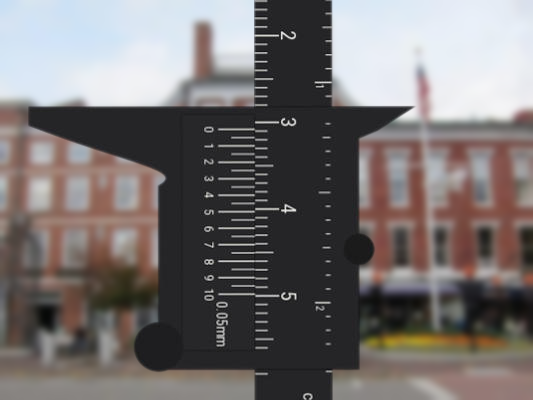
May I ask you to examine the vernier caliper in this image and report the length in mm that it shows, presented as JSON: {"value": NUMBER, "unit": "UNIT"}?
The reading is {"value": 30.8, "unit": "mm"}
